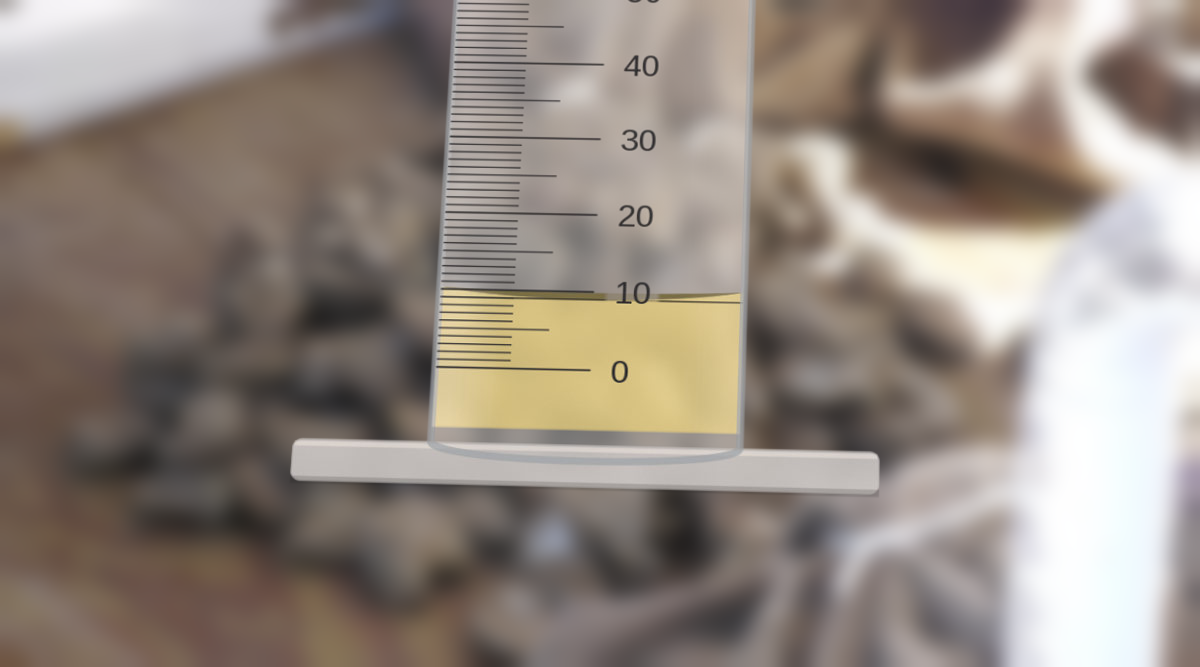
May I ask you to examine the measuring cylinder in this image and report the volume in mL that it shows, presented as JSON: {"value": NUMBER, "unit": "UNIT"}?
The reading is {"value": 9, "unit": "mL"}
